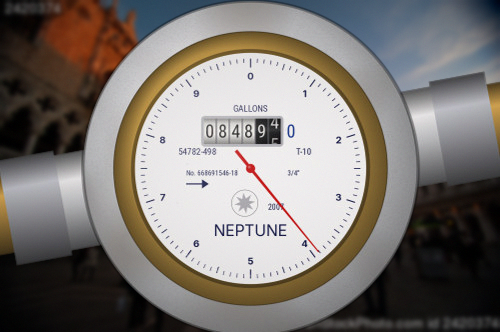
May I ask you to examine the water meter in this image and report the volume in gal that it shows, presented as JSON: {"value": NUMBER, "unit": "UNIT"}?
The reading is {"value": 848943.9, "unit": "gal"}
